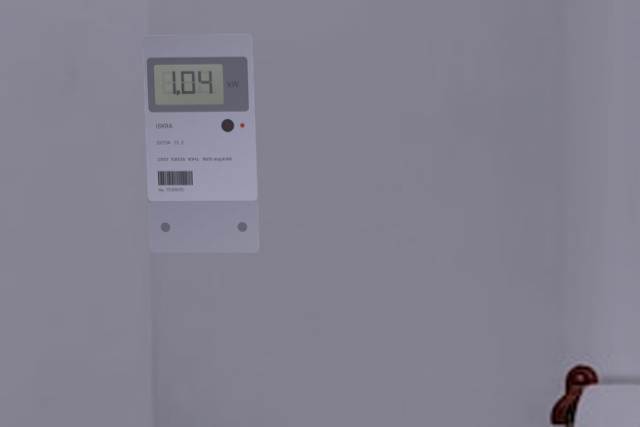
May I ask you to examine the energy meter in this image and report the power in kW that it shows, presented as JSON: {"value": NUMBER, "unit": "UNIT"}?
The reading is {"value": 1.04, "unit": "kW"}
